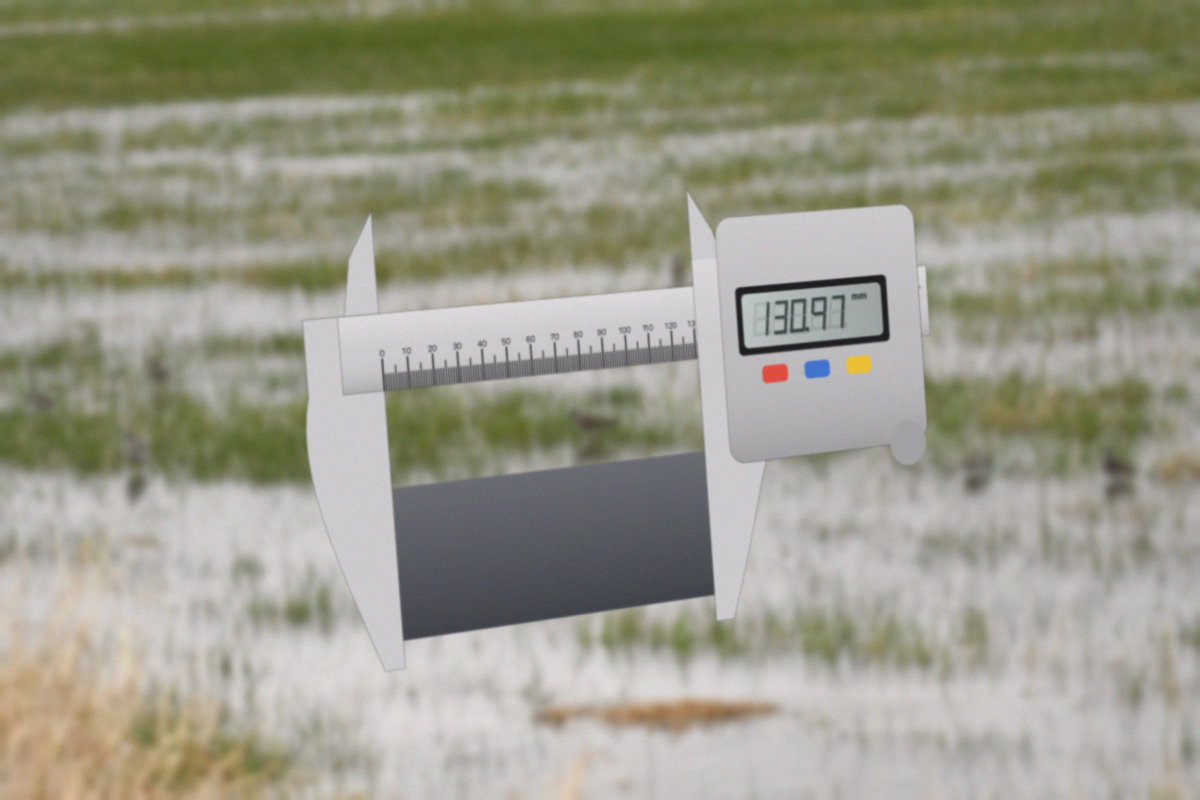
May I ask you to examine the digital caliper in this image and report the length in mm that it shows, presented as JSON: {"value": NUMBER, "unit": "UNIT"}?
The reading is {"value": 130.97, "unit": "mm"}
